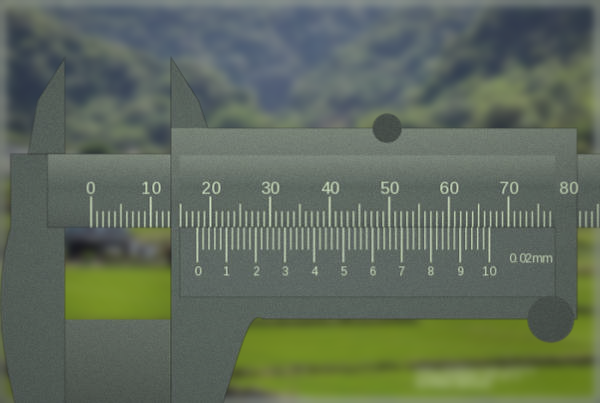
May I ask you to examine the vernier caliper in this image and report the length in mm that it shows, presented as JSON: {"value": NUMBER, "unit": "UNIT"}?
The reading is {"value": 17.8, "unit": "mm"}
